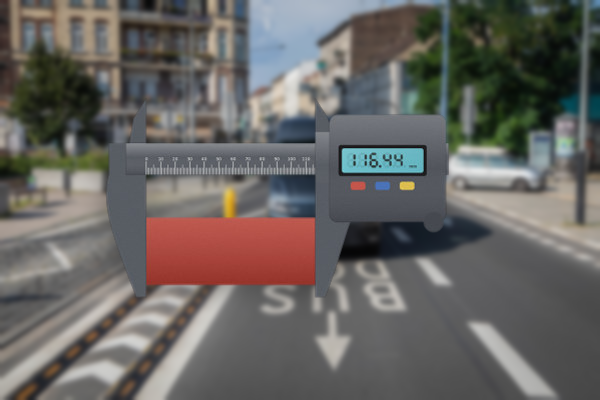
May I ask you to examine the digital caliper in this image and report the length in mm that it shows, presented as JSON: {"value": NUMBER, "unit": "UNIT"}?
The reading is {"value": 116.44, "unit": "mm"}
